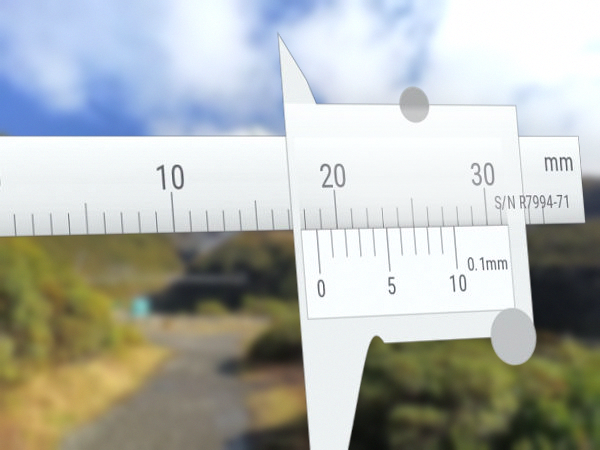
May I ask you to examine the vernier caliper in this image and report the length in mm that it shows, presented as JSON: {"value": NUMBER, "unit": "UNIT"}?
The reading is {"value": 18.7, "unit": "mm"}
